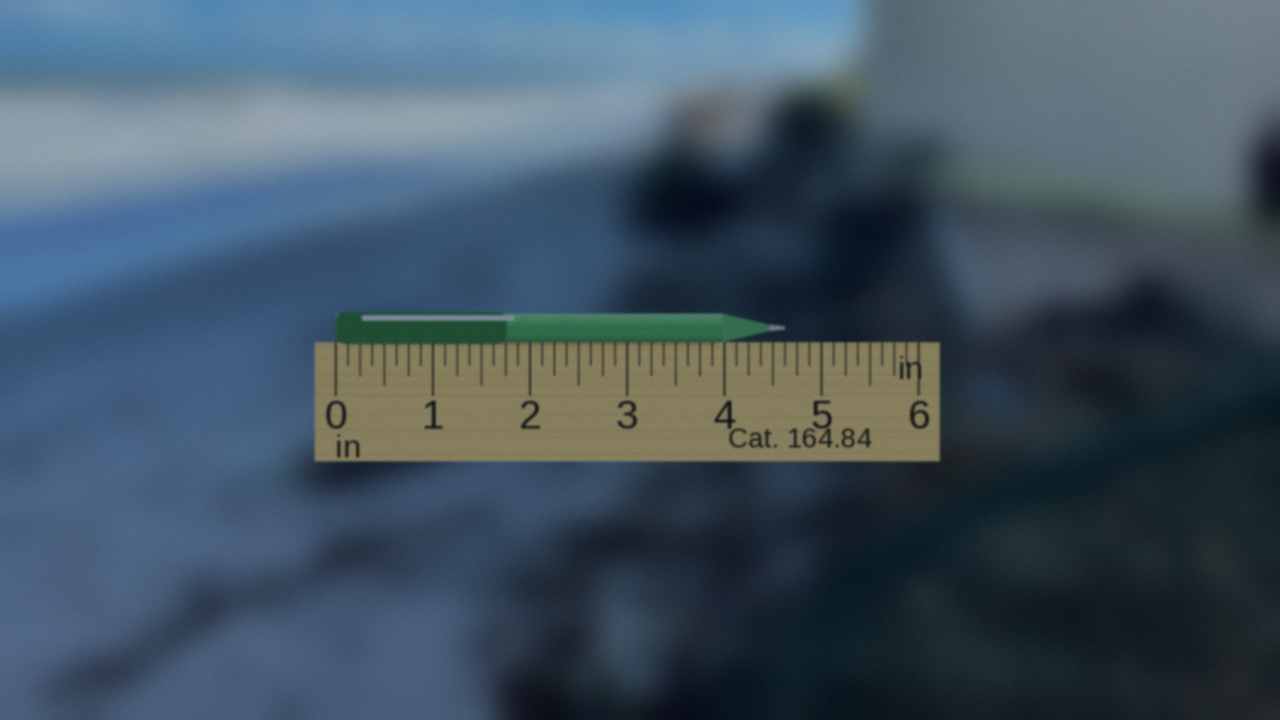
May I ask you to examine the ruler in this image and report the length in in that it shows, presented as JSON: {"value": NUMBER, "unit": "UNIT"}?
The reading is {"value": 4.625, "unit": "in"}
